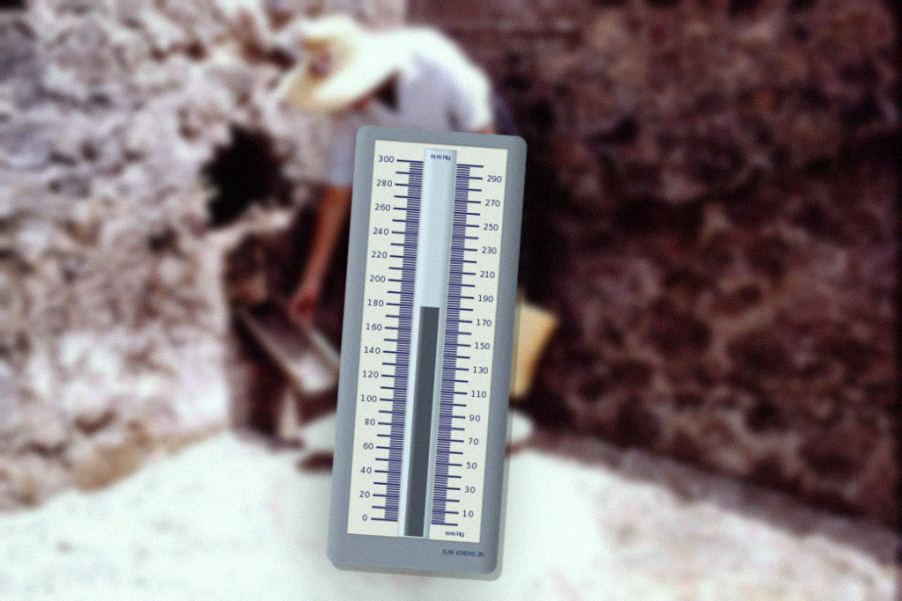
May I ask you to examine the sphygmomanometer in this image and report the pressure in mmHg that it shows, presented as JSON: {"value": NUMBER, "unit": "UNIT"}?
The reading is {"value": 180, "unit": "mmHg"}
